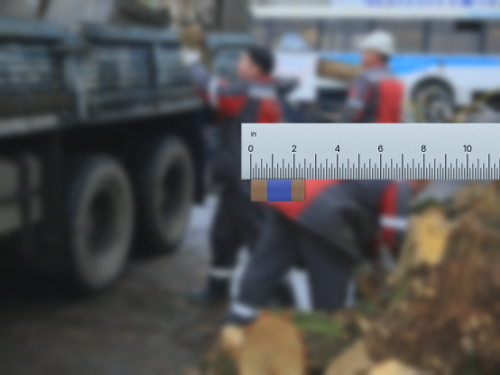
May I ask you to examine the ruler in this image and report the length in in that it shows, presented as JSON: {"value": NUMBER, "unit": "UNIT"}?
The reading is {"value": 2.5, "unit": "in"}
